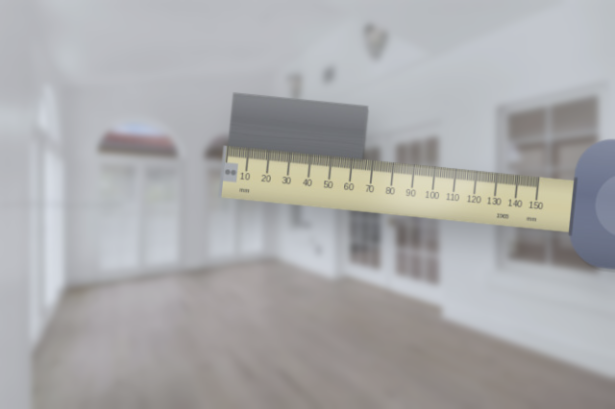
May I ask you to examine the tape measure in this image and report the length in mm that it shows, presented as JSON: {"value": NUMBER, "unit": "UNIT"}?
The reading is {"value": 65, "unit": "mm"}
